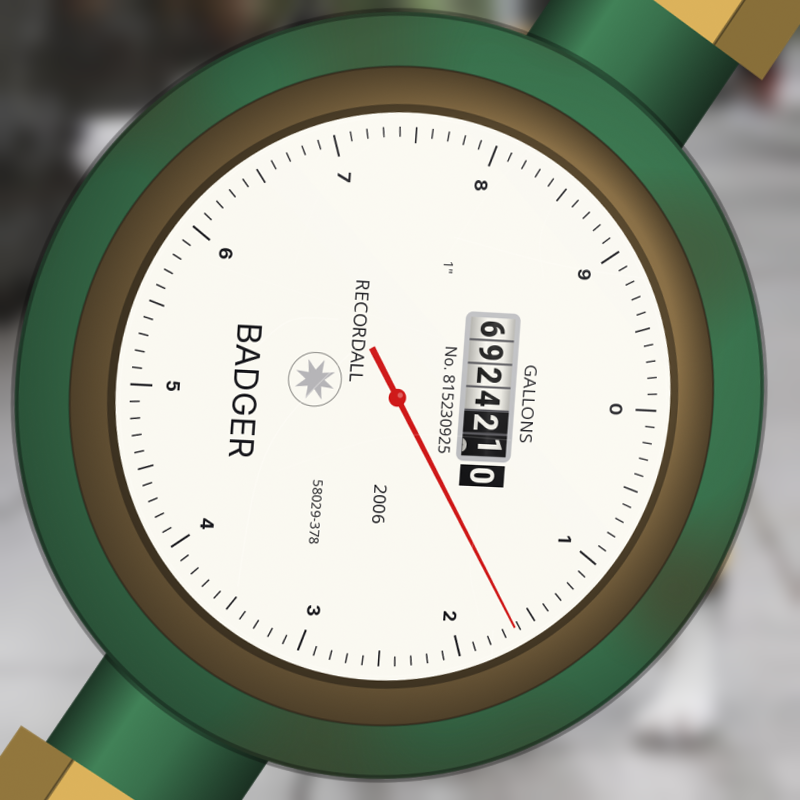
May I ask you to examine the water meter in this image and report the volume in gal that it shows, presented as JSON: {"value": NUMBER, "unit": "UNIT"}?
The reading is {"value": 6924211.6, "unit": "gal"}
